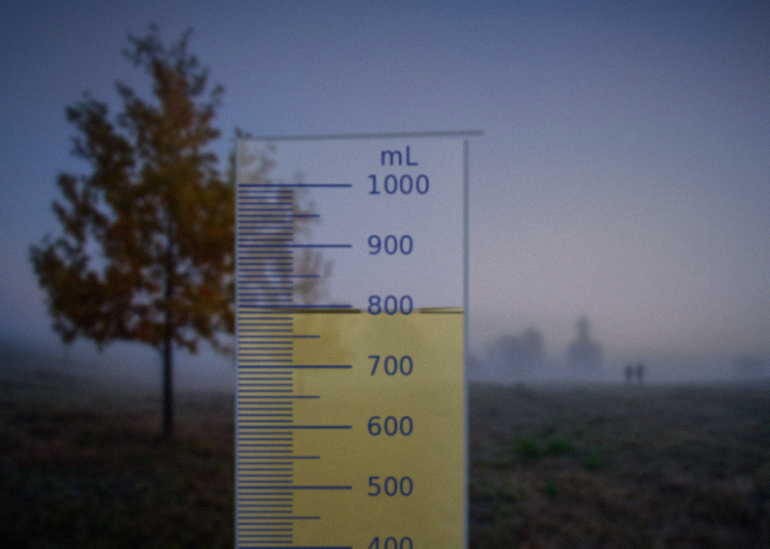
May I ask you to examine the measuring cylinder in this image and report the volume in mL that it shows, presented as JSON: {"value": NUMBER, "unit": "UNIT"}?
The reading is {"value": 790, "unit": "mL"}
